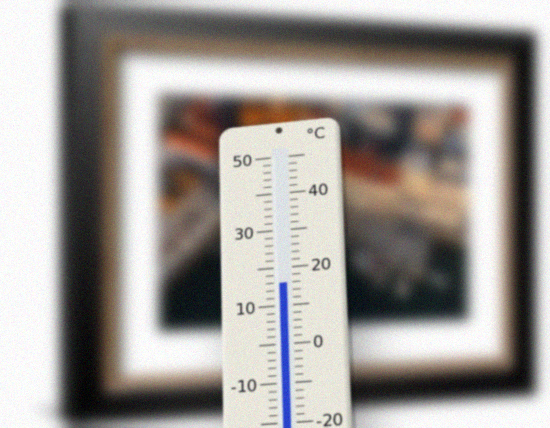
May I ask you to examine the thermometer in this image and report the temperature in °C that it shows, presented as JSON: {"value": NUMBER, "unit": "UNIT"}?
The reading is {"value": 16, "unit": "°C"}
